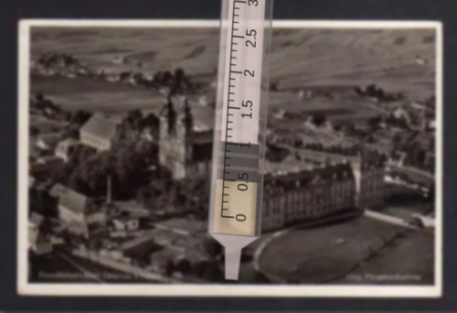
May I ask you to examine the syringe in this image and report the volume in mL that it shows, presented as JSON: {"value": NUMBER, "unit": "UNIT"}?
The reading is {"value": 0.5, "unit": "mL"}
